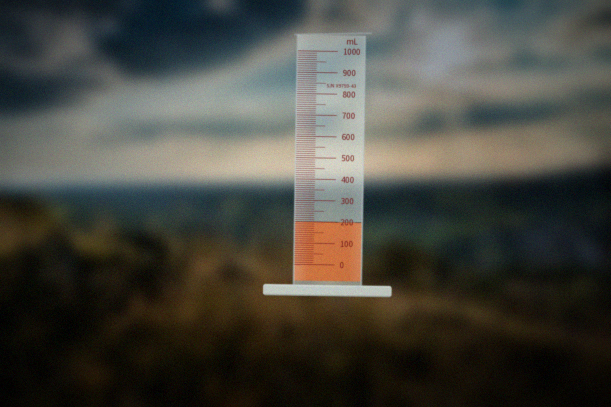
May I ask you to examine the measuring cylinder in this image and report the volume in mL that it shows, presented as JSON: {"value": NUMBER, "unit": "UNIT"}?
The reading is {"value": 200, "unit": "mL"}
